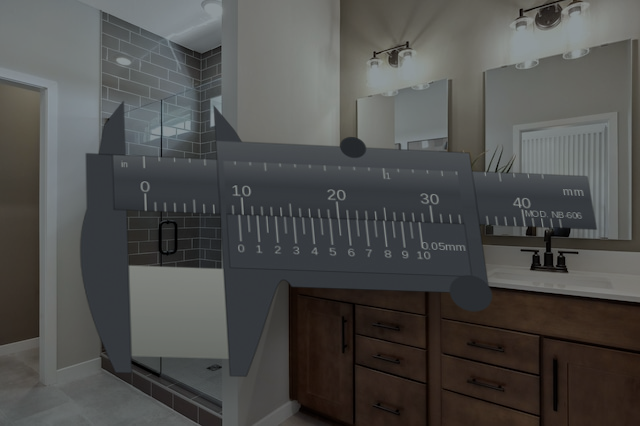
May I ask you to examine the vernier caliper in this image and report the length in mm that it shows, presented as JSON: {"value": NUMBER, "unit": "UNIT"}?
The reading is {"value": 9.6, "unit": "mm"}
